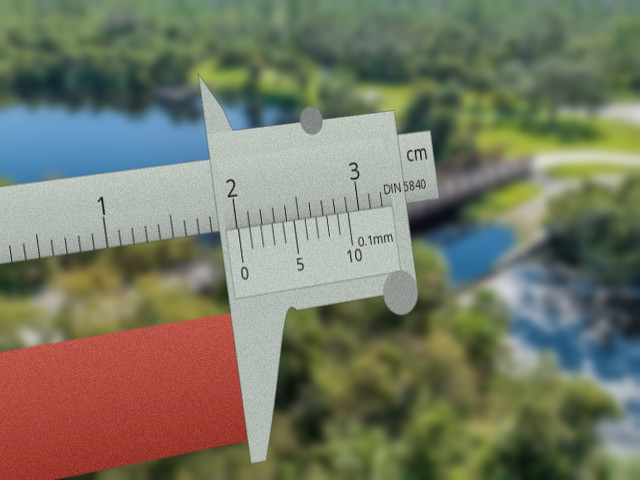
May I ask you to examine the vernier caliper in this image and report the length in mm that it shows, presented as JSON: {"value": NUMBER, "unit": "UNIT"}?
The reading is {"value": 20.1, "unit": "mm"}
